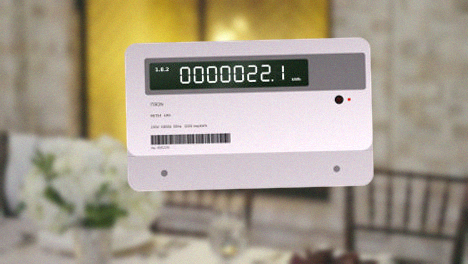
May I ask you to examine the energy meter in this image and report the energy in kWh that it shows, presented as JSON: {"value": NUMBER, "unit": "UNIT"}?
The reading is {"value": 22.1, "unit": "kWh"}
